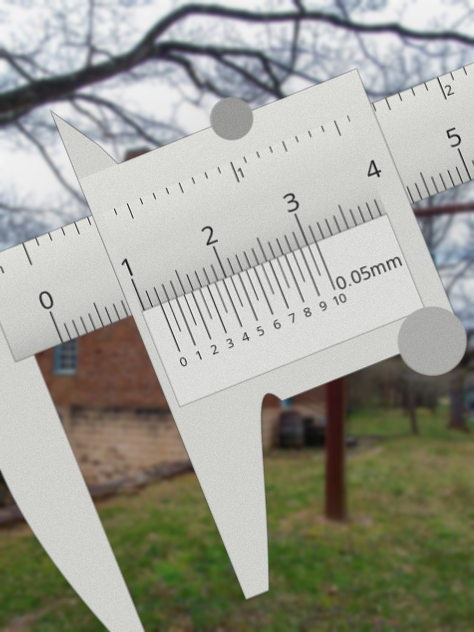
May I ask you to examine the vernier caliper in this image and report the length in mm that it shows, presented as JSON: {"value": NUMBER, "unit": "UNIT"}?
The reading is {"value": 12.0, "unit": "mm"}
